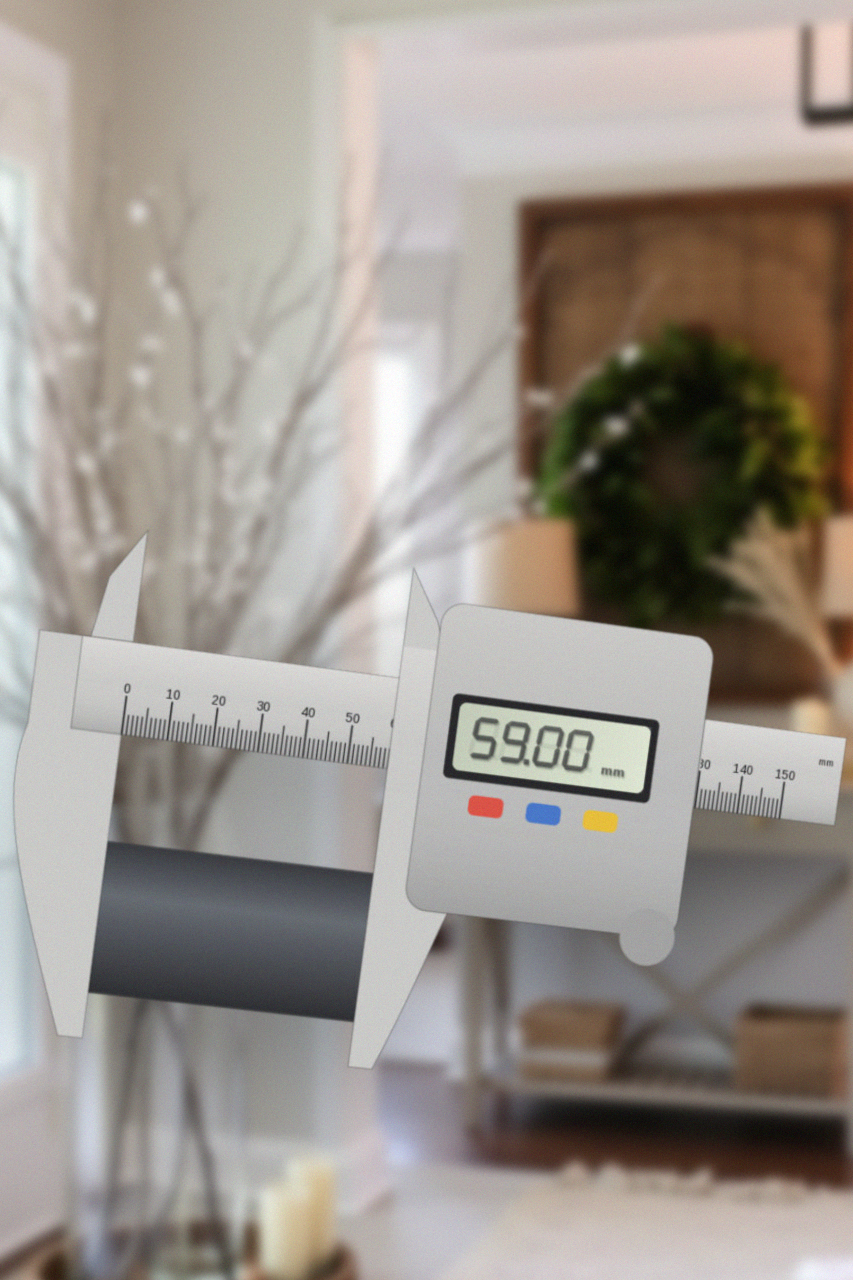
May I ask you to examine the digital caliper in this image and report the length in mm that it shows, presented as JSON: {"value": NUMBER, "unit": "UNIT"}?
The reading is {"value": 59.00, "unit": "mm"}
